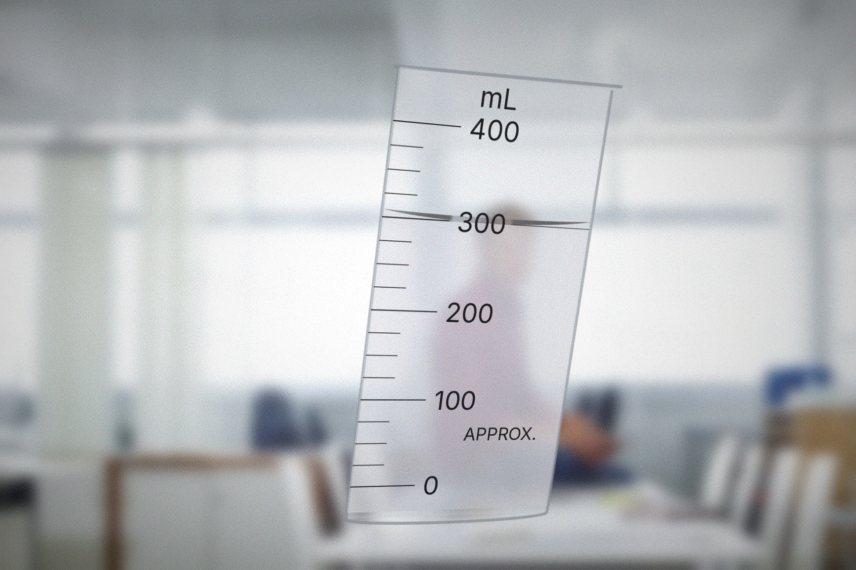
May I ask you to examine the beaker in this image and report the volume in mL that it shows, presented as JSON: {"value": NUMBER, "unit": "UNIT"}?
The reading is {"value": 300, "unit": "mL"}
